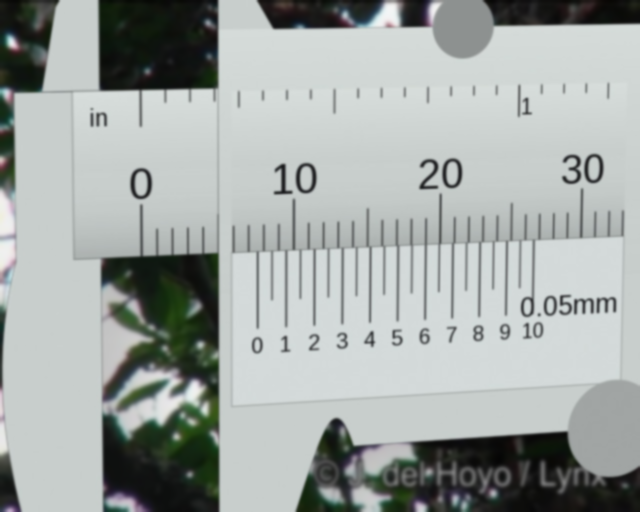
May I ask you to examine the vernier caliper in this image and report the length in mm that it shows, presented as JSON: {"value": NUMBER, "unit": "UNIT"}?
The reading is {"value": 7.6, "unit": "mm"}
